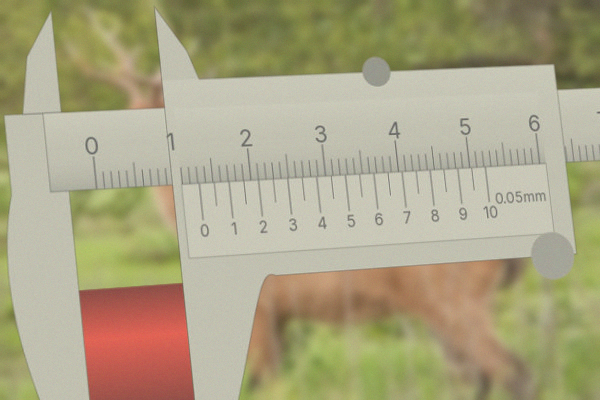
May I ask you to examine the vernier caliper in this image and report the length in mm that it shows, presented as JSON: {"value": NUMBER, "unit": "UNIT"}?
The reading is {"value": 13.2, "unit": "mm"}
